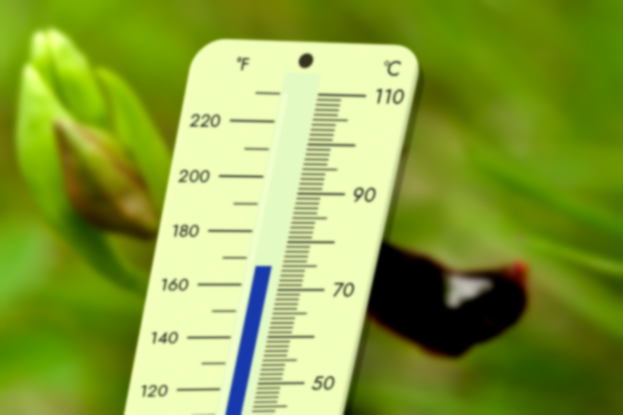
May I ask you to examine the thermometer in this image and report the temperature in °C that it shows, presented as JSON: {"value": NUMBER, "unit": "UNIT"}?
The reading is {"value": 75, "unit": "°C"}
